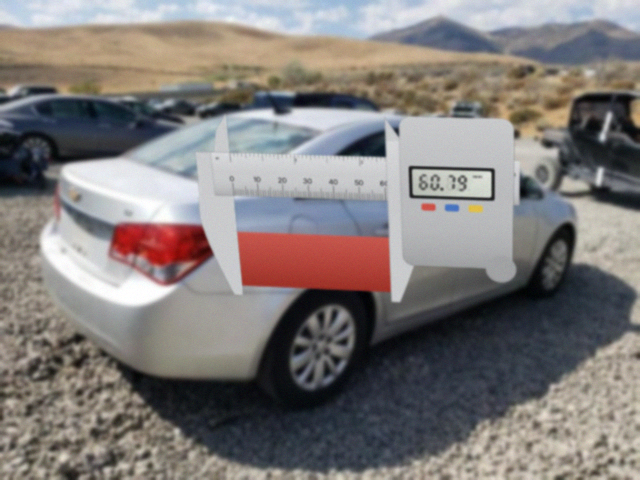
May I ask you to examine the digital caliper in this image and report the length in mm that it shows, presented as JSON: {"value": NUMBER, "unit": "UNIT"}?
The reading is {"value": 60.79, "unit": "mm"}
